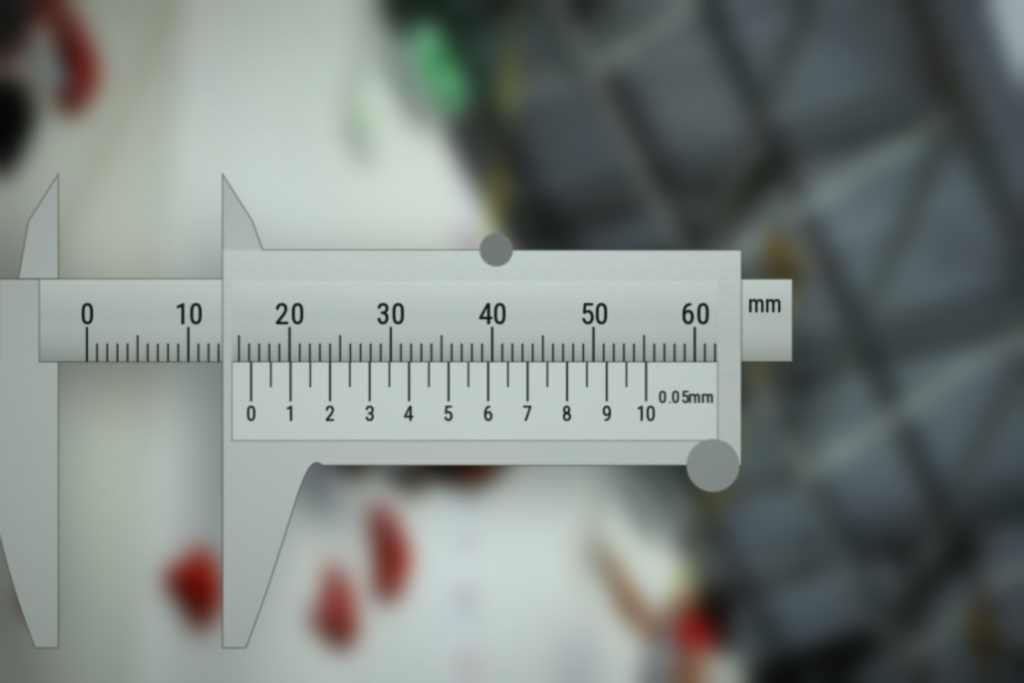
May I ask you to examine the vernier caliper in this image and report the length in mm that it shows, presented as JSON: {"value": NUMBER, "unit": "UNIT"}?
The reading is {"value": 16.2, "unit": "mm"}
